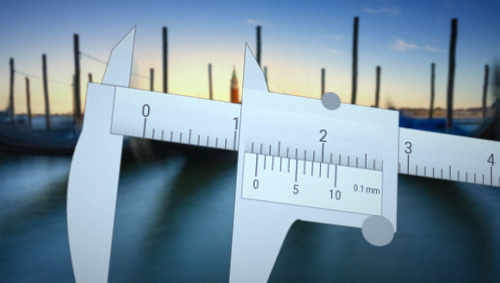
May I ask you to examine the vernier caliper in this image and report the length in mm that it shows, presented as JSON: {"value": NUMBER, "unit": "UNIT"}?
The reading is {"value": 12.6, "unit": "mm"}
